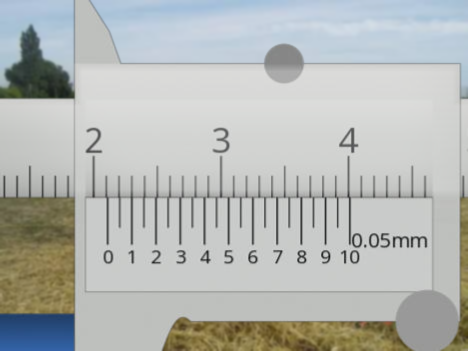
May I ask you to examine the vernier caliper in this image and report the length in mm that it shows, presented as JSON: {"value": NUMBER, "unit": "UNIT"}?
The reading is {"value": 21.1, "unit": "mm"}
